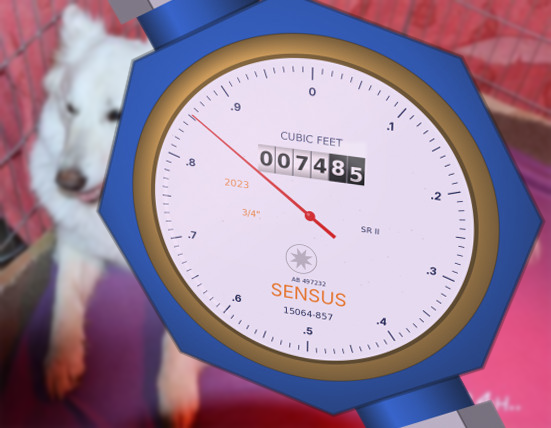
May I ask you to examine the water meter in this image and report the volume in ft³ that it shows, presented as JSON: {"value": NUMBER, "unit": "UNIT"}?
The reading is {"value": 7484.85, "unit": "ft³"}
